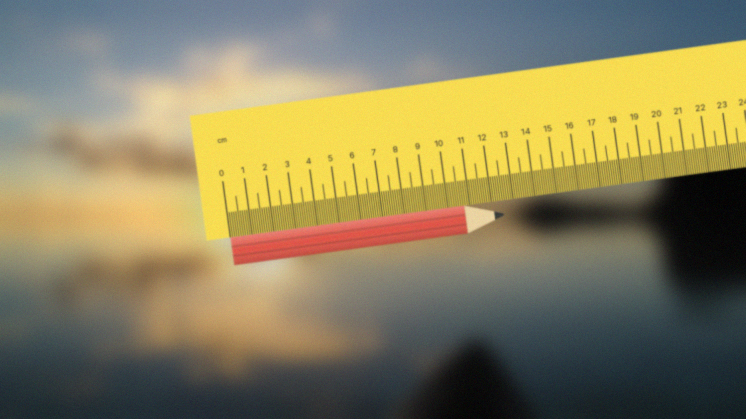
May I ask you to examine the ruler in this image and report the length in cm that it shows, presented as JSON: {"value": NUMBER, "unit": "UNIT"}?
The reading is {"value": 12.5, "unit": "cm"}
